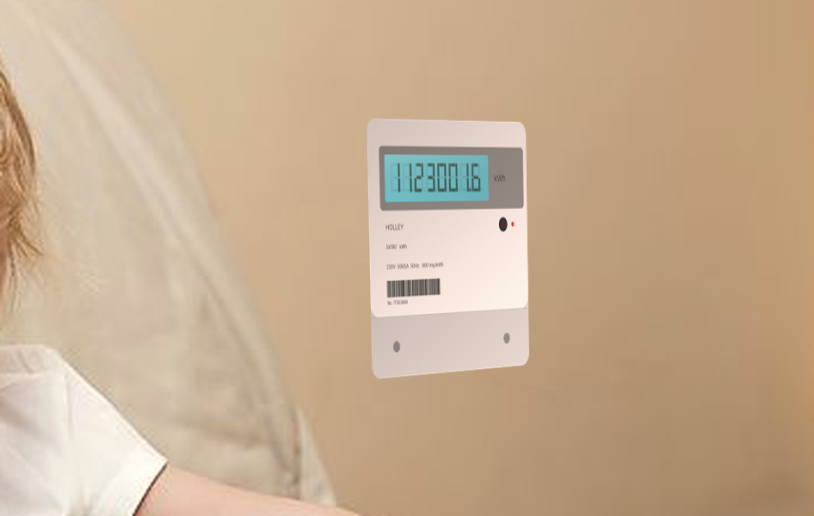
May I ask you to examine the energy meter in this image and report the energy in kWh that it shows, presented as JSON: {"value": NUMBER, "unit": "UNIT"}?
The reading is {"value": 1123001.6, "unit": "kWh"}
